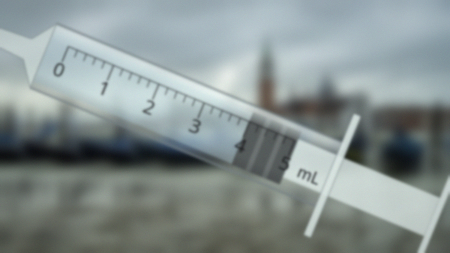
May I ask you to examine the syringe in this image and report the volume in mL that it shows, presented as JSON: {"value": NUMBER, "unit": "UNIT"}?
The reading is {"value": 4, "unit": "mL"}
